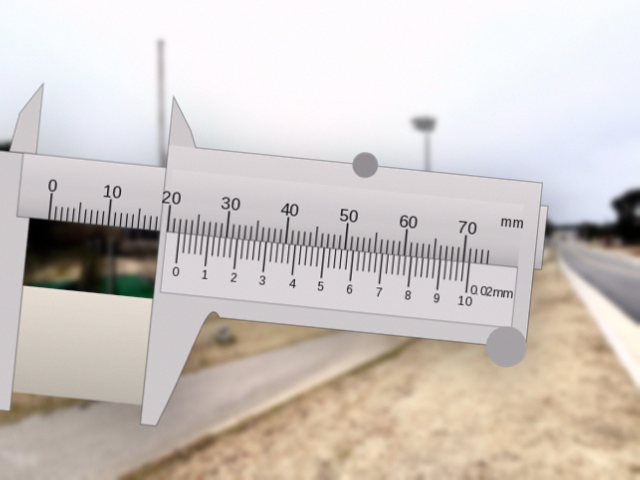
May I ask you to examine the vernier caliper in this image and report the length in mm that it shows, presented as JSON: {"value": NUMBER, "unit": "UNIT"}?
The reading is {"value": 22.0, "unit": "mm"}
